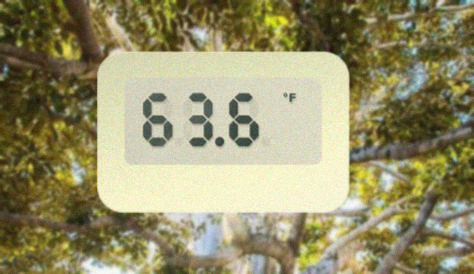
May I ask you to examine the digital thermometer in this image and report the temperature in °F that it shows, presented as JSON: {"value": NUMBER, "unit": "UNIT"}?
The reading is {"value": 63.6, "unit": "°F"}
